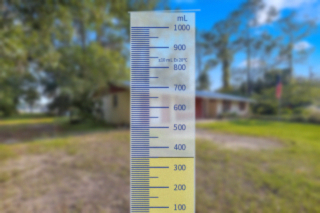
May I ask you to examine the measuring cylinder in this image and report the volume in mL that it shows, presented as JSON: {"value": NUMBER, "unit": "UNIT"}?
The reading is {"value": 350, "unit": "mL"}
